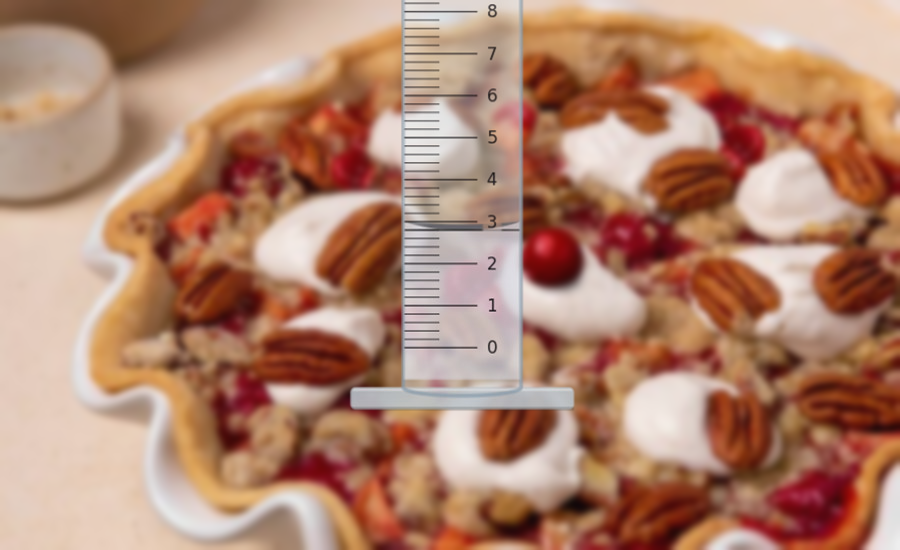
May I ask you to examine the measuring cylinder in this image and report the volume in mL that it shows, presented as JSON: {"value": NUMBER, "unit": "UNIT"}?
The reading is {"value": 2.8, "unit": "mL"}
